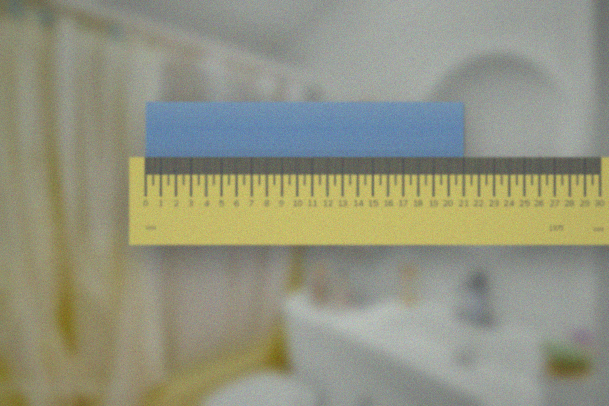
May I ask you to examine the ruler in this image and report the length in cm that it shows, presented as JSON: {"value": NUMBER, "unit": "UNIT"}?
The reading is {"value": 21, "unit": "cm"}
